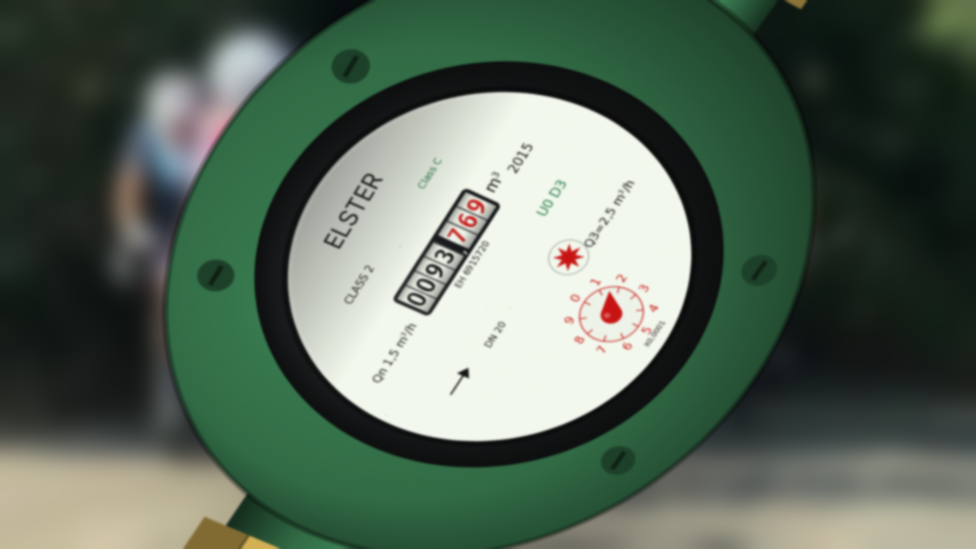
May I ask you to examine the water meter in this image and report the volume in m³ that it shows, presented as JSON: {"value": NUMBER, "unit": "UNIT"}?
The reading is {"value": 93.7691, "unit": "m³"}
